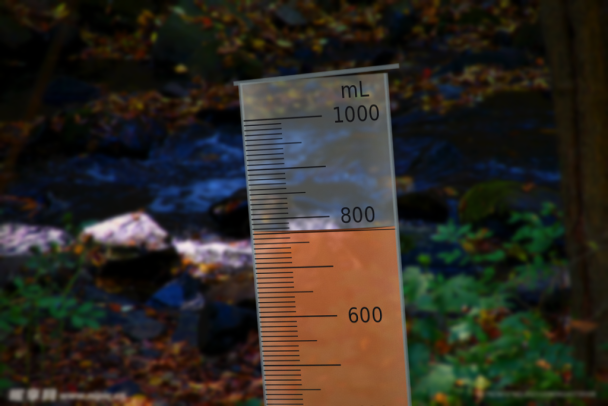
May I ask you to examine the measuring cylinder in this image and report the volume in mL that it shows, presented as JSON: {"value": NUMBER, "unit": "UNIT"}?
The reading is {"value": 770, "unit": "mL"}
